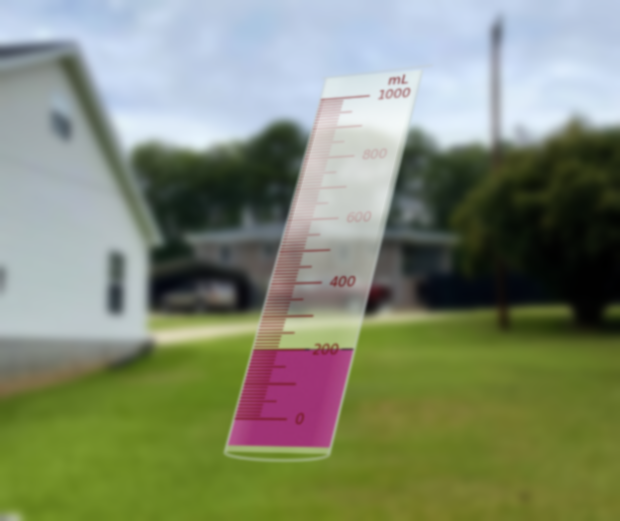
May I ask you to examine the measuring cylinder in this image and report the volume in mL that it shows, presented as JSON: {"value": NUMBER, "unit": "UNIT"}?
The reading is {"value": 200, "unit": "mL"}
